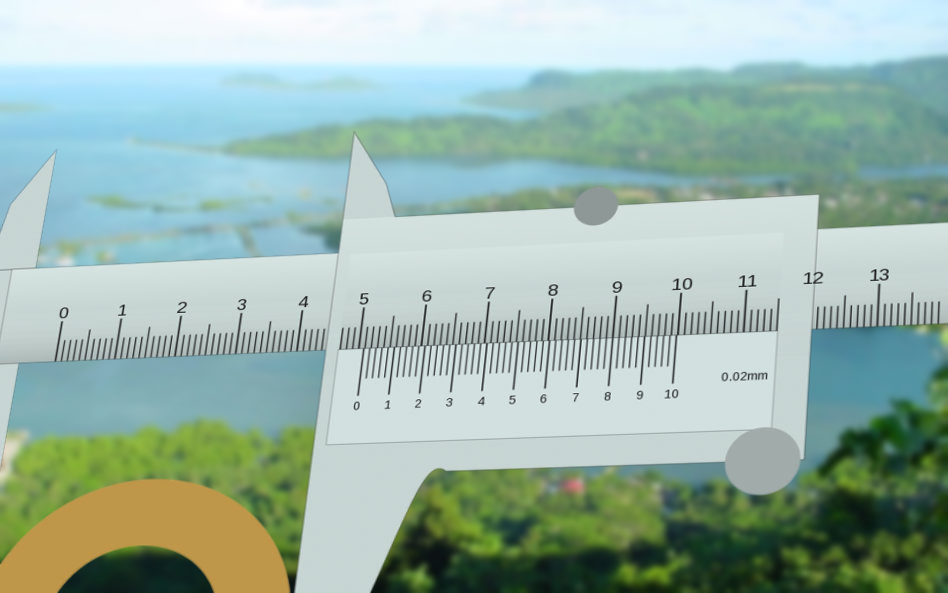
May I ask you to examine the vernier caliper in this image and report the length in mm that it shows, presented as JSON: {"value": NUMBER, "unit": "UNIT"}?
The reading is {"value": 50.8, "unit": "mm"}
